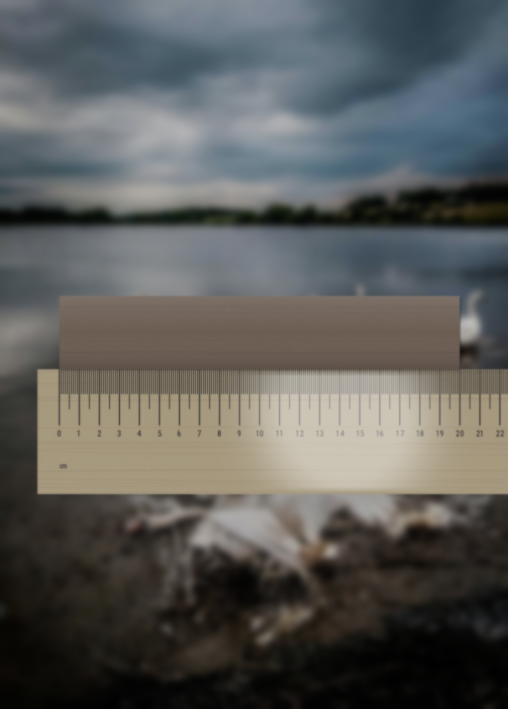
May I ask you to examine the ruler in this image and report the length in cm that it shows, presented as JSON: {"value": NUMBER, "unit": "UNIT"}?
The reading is {"value": 20, "unit": "cm"}
